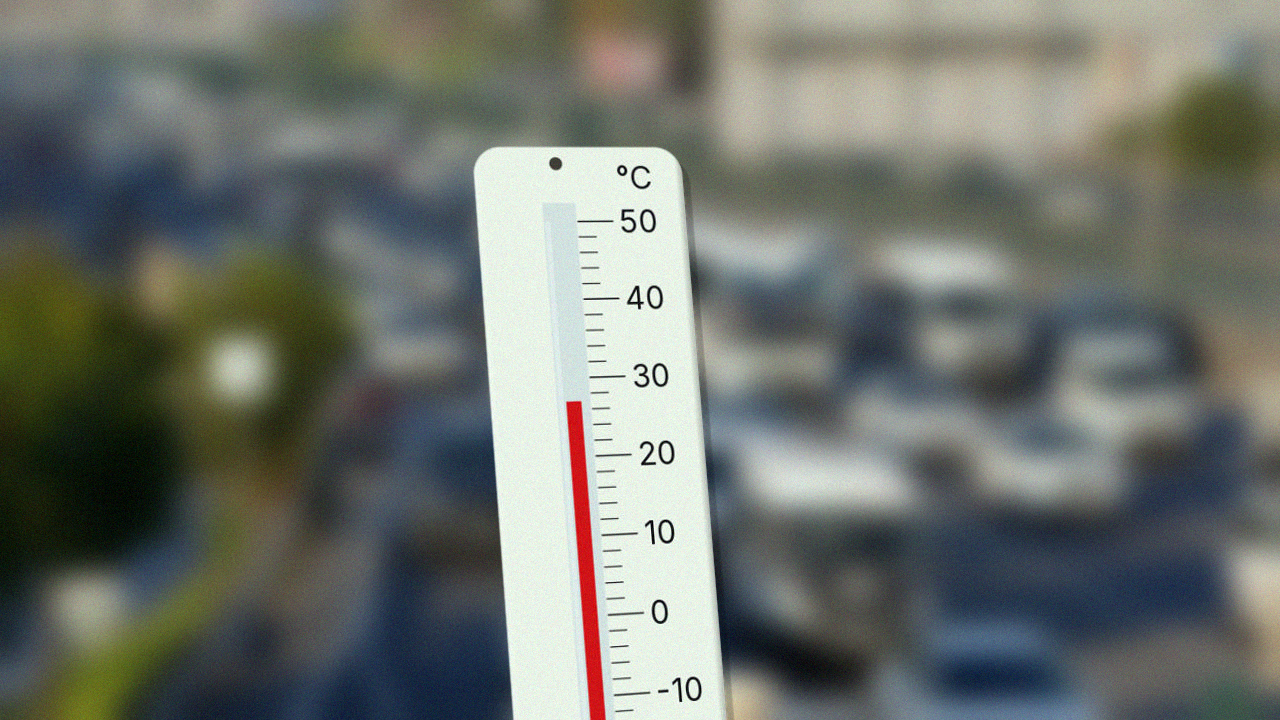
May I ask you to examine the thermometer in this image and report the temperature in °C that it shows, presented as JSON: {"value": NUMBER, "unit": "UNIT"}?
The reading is {"value": 27, "unit": "°C"}
